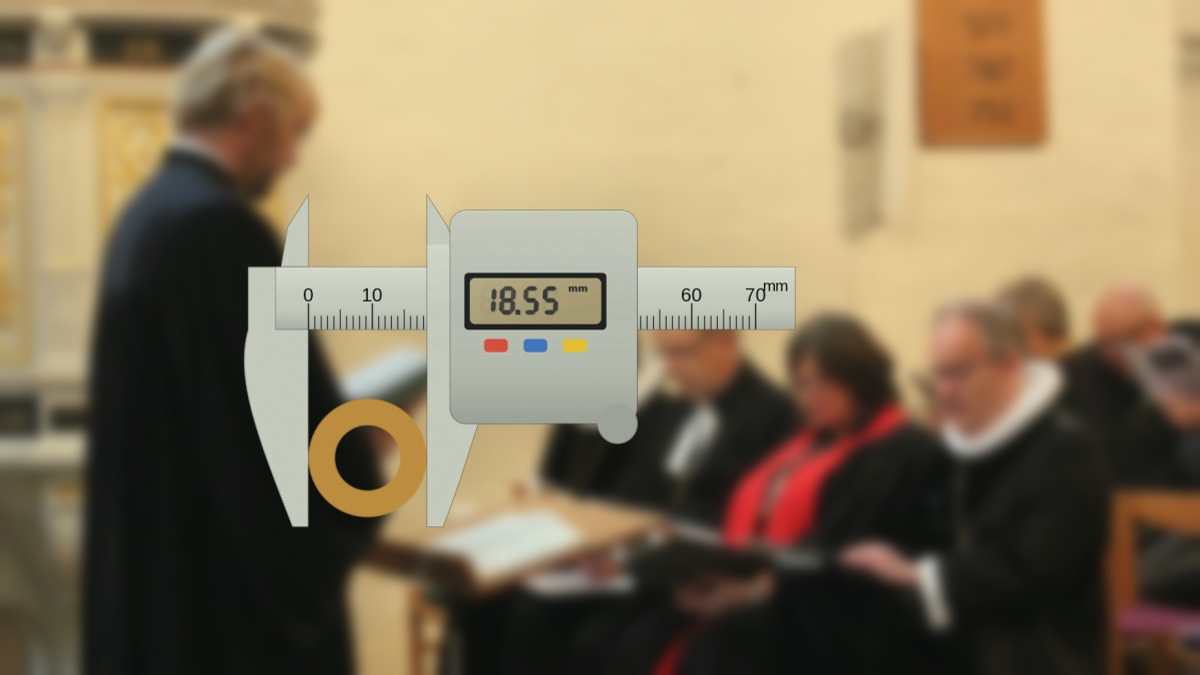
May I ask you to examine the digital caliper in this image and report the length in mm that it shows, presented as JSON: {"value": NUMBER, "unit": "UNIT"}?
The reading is {"value": 18.55, "unit": "mm"}
